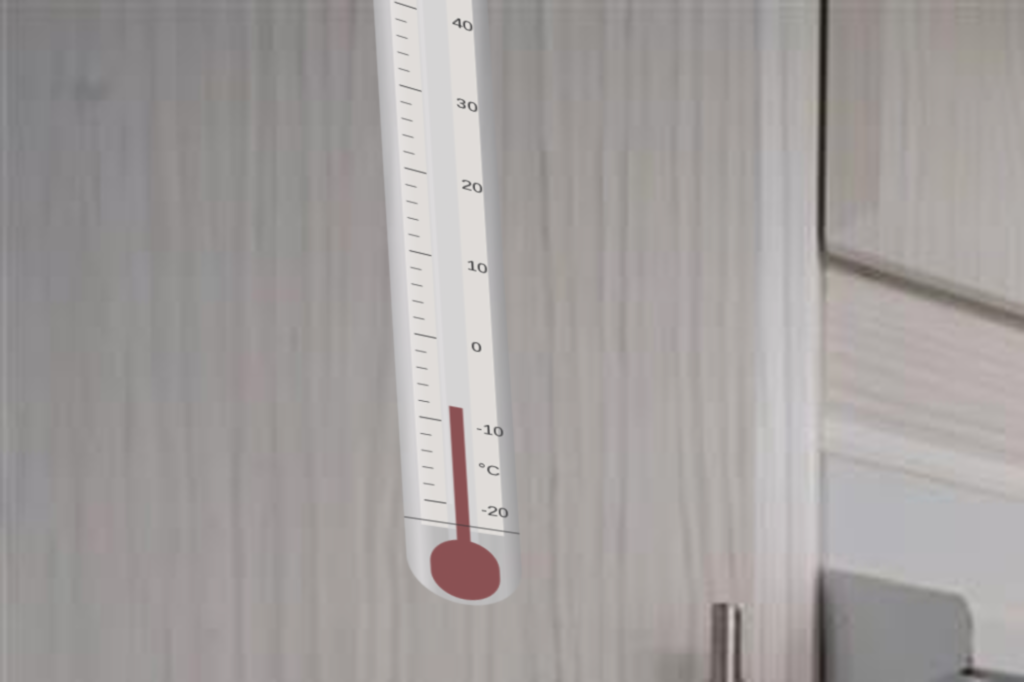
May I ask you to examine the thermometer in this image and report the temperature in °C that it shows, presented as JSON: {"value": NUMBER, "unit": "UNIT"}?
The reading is {"value": -8, "unit": "°C"}
